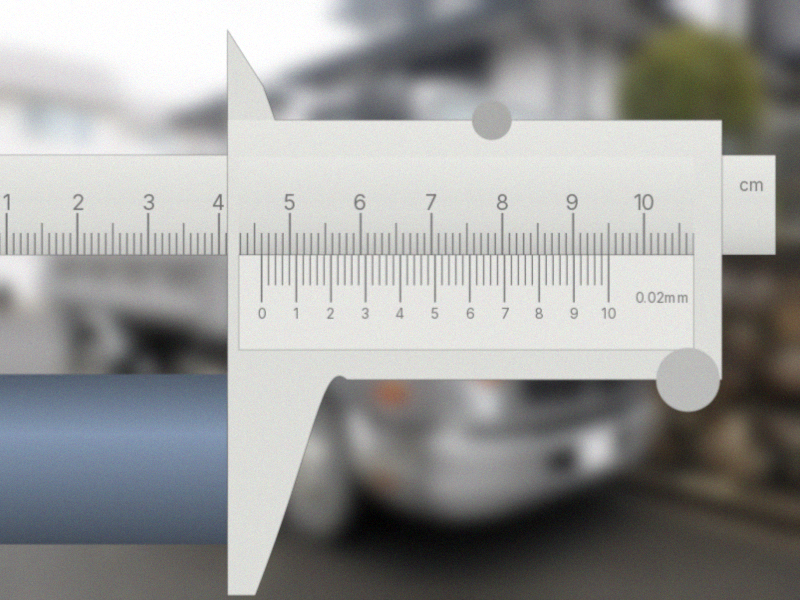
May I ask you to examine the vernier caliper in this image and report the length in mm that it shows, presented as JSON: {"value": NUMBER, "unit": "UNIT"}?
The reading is {"value": 46.0, "unit": "mm"}
